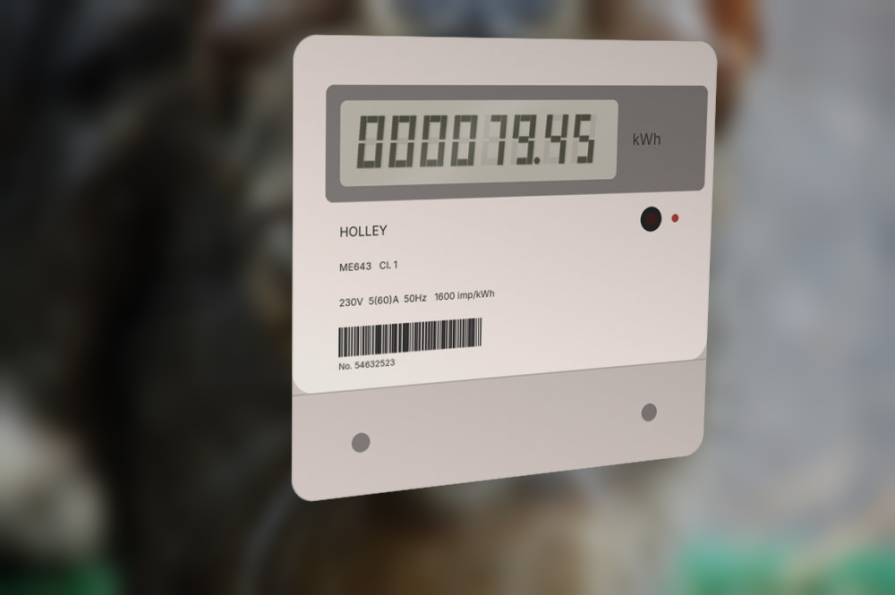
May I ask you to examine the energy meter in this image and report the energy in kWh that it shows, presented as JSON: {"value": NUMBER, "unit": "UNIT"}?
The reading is {"value": 79.45, "unit": "kWh"}
